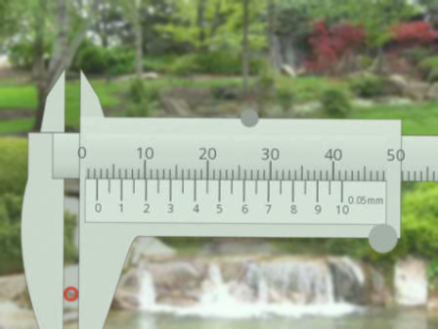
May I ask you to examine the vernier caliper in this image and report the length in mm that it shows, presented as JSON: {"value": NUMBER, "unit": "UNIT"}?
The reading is {"value": 2.4, "unit": "mm"}
